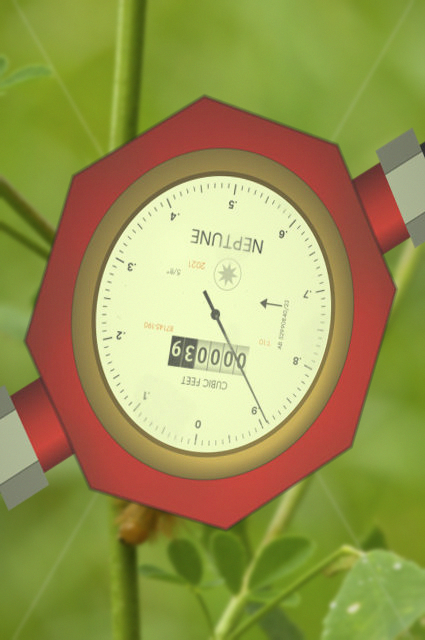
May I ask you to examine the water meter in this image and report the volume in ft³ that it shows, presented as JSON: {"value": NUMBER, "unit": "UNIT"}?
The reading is {"value": 38.89, "unit": "ft³"}
